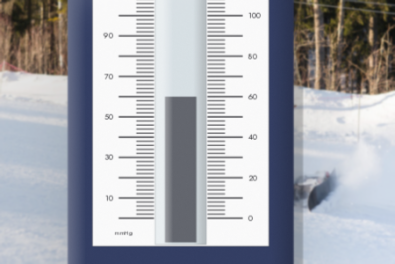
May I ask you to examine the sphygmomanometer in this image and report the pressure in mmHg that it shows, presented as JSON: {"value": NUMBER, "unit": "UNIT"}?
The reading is {"value": 60, "unit": "mmHg"}
